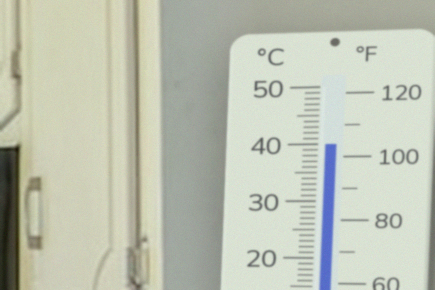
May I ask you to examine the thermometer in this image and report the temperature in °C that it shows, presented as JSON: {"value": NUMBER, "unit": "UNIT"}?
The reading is {"value": 40, "unit": "°C"}
